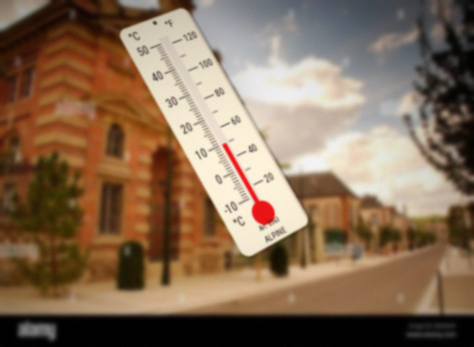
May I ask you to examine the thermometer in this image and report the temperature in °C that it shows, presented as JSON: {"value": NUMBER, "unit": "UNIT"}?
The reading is {"value": 10, "unit": "°C"}
